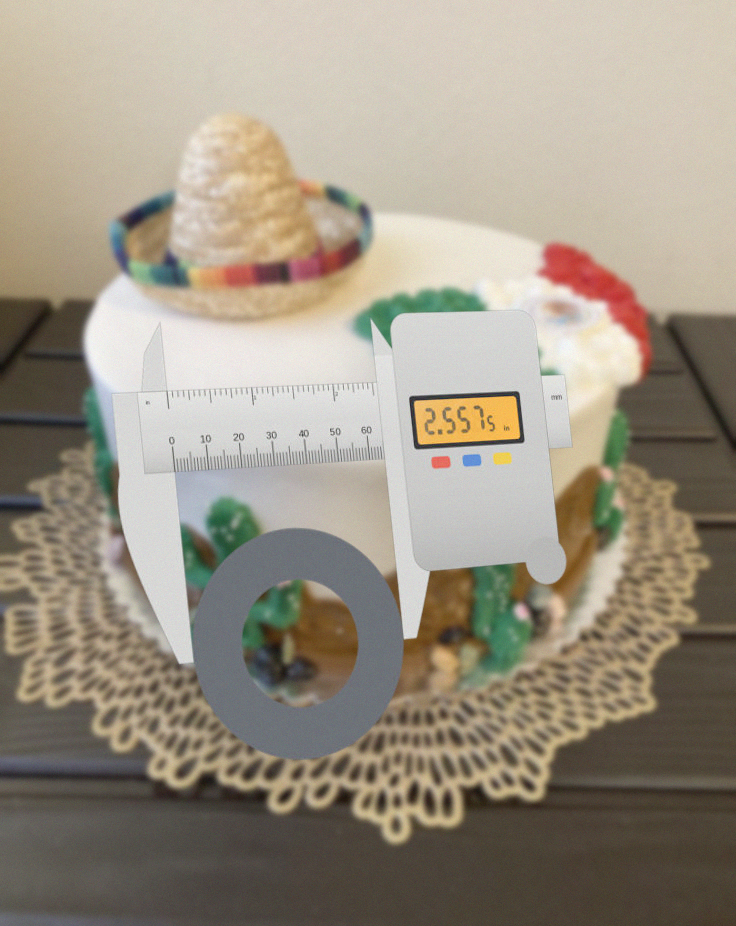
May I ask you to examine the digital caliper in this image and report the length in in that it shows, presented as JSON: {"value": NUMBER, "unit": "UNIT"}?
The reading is {"value": 2.5575, "unit": "in"}
